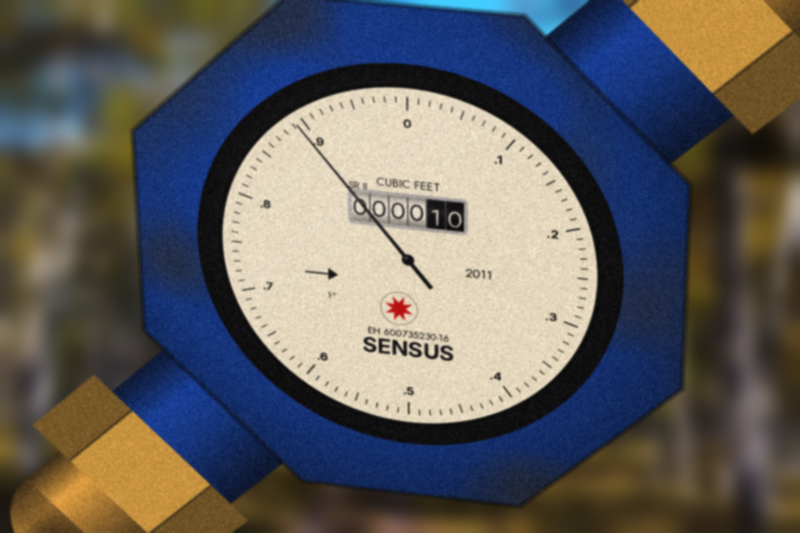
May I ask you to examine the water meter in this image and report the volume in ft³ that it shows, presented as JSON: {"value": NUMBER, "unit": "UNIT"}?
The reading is {"value": 9.89, "unit": "ft³"}
